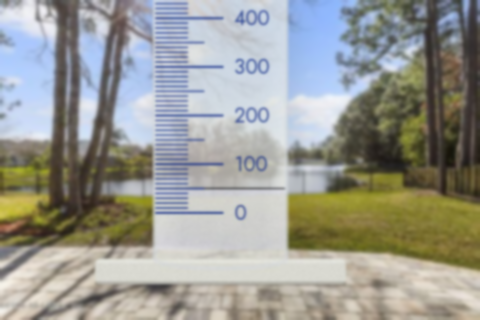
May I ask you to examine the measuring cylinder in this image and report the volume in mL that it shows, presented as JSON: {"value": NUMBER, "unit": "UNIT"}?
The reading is {"value": 50, "unit": "mL"}
